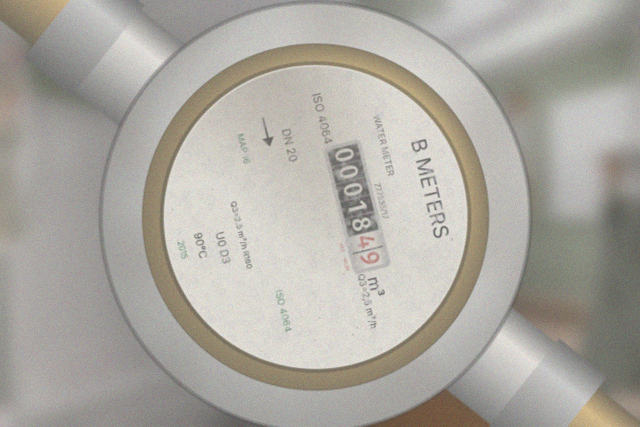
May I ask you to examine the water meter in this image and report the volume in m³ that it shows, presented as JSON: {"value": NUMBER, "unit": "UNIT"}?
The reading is {"value": 18.49, "unit": "m³"}
